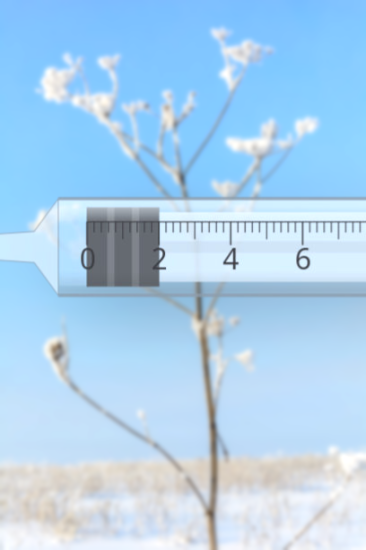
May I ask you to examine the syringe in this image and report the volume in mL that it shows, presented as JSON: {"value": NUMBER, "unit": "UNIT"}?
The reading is {"value": 0, "unit": "mL"}
